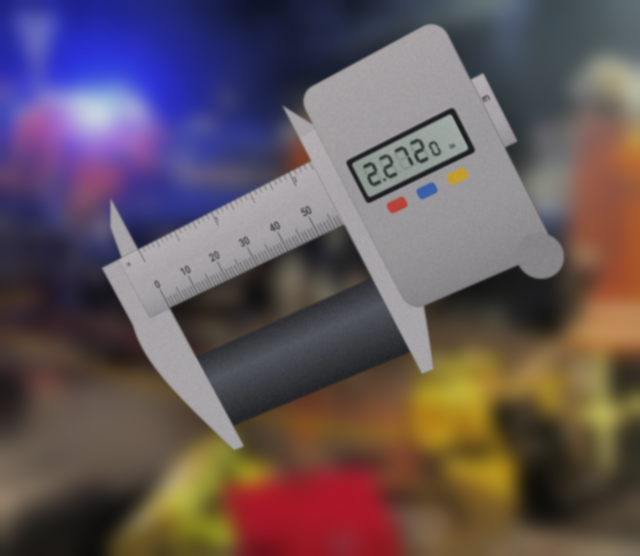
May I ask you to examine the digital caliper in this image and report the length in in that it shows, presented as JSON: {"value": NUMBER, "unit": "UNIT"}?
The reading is {"value": 2.2720, "unit": "in"}
